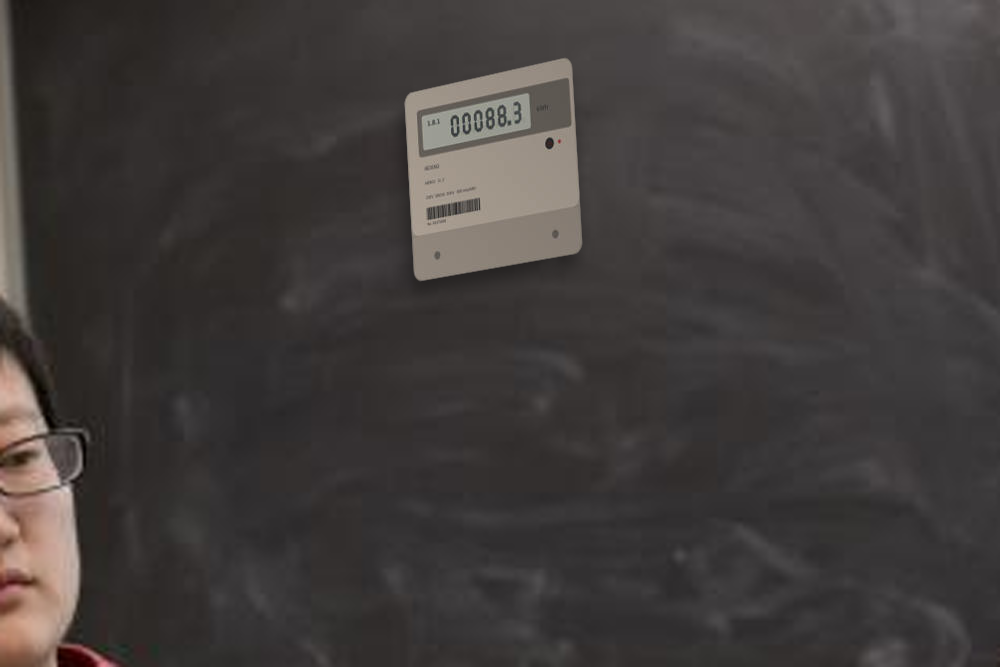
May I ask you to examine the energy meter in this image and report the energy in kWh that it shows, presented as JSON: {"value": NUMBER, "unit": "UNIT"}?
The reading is {"value": 88.3, "unit": "kWh"}
